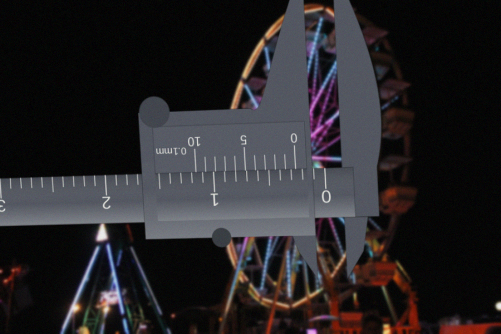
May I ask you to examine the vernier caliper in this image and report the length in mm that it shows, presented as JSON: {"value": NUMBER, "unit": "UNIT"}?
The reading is {"value": 2.6, "unit": "mm"}
